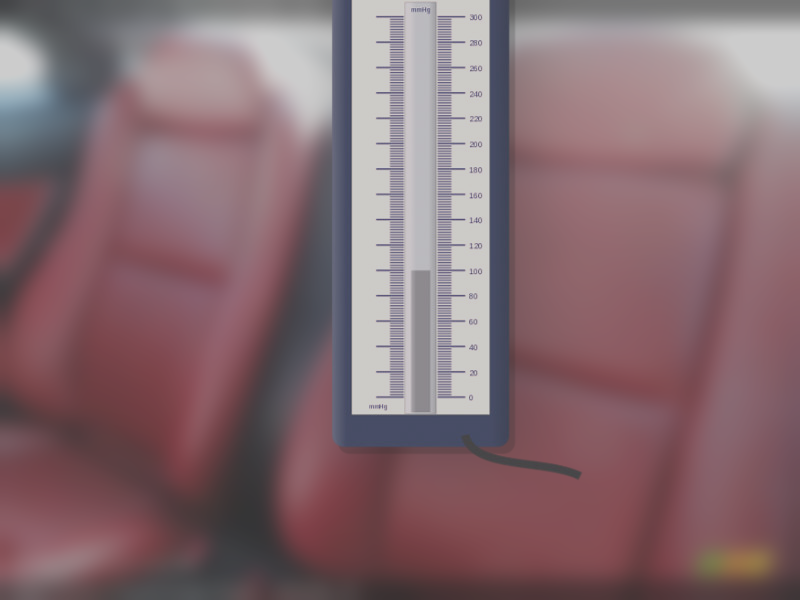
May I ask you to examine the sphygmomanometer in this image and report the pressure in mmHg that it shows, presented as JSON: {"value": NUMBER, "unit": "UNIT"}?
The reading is {"value": 100, "unit": "mmHg"}
